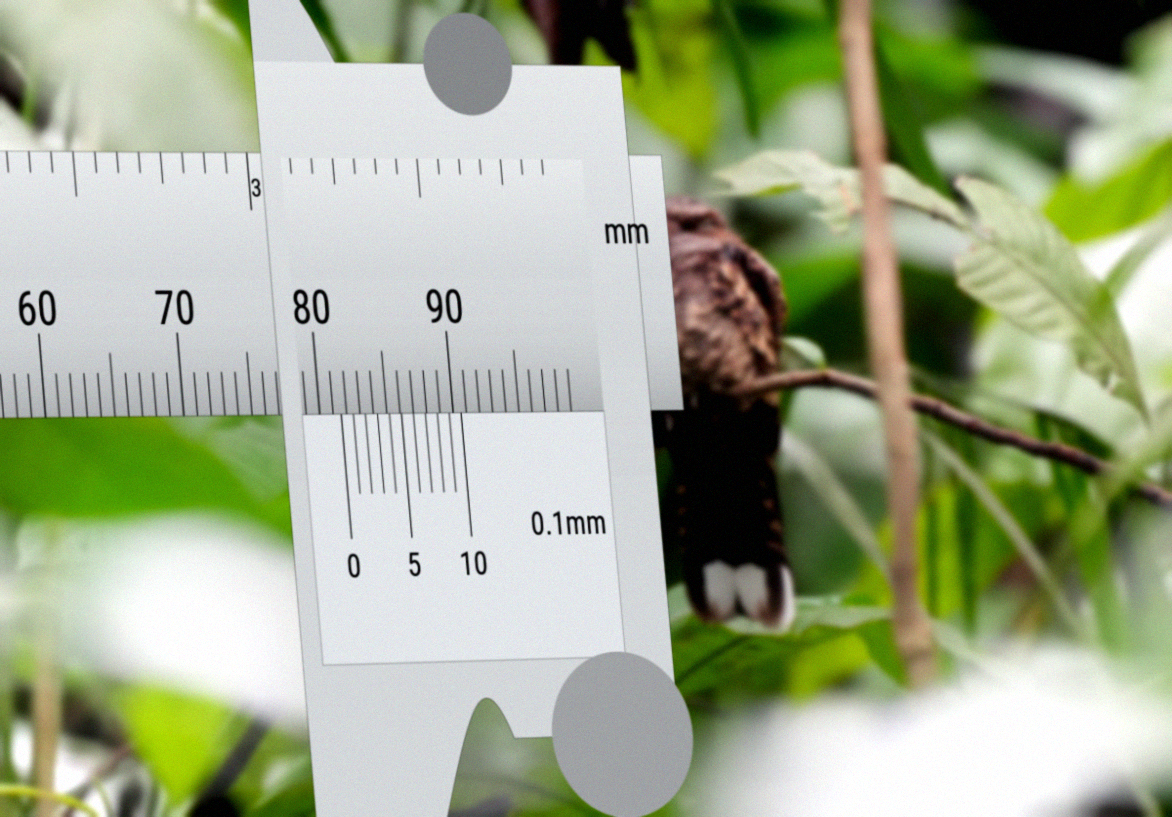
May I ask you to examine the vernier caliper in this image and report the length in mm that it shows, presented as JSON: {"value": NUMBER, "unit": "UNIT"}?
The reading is {"value": 81.6, "unit": "mm"}
